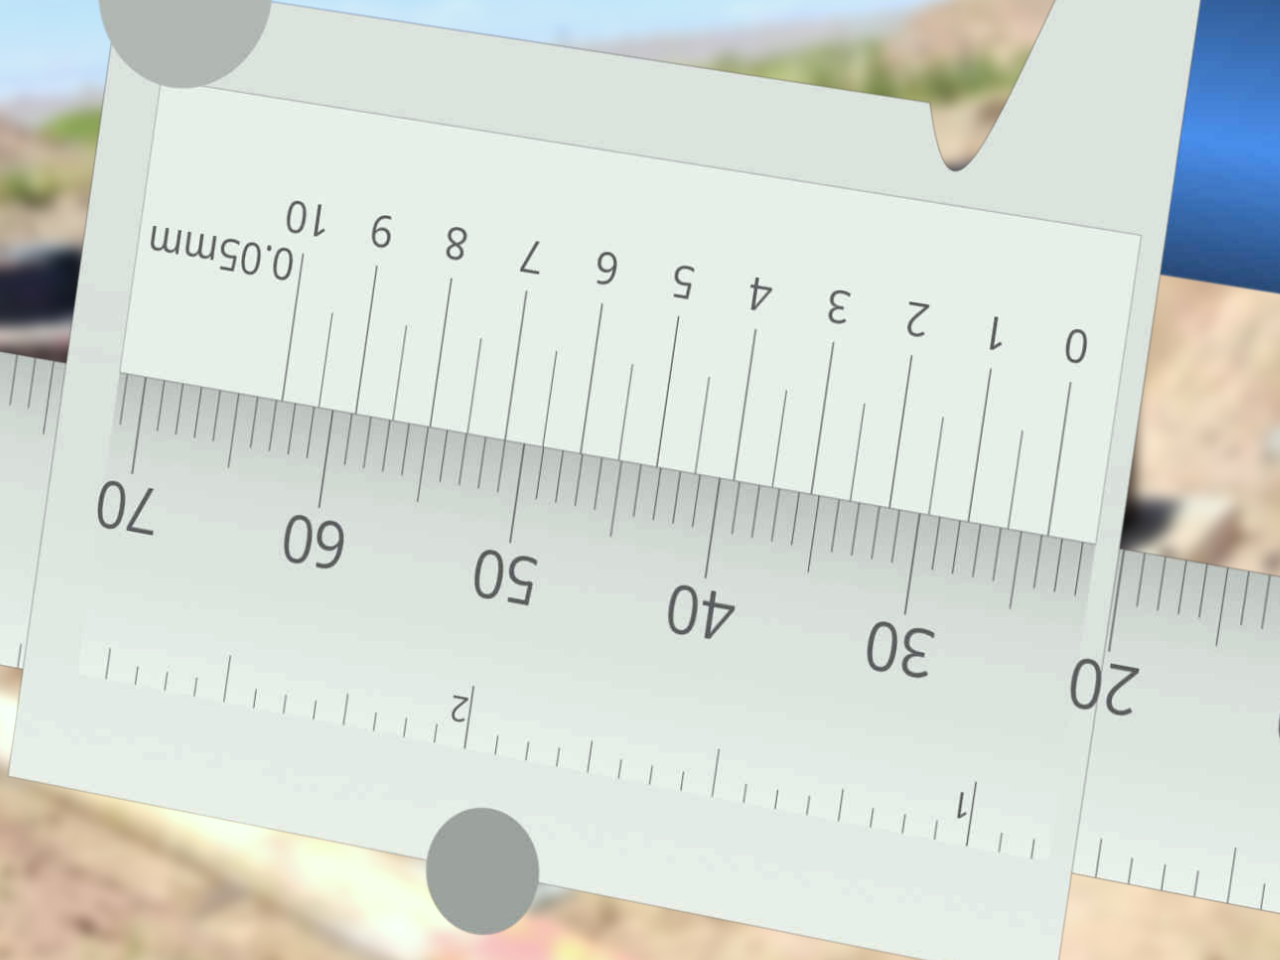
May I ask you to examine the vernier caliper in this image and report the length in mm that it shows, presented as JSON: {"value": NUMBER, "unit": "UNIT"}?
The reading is {"value": 23.7, "unit": "mm"}
